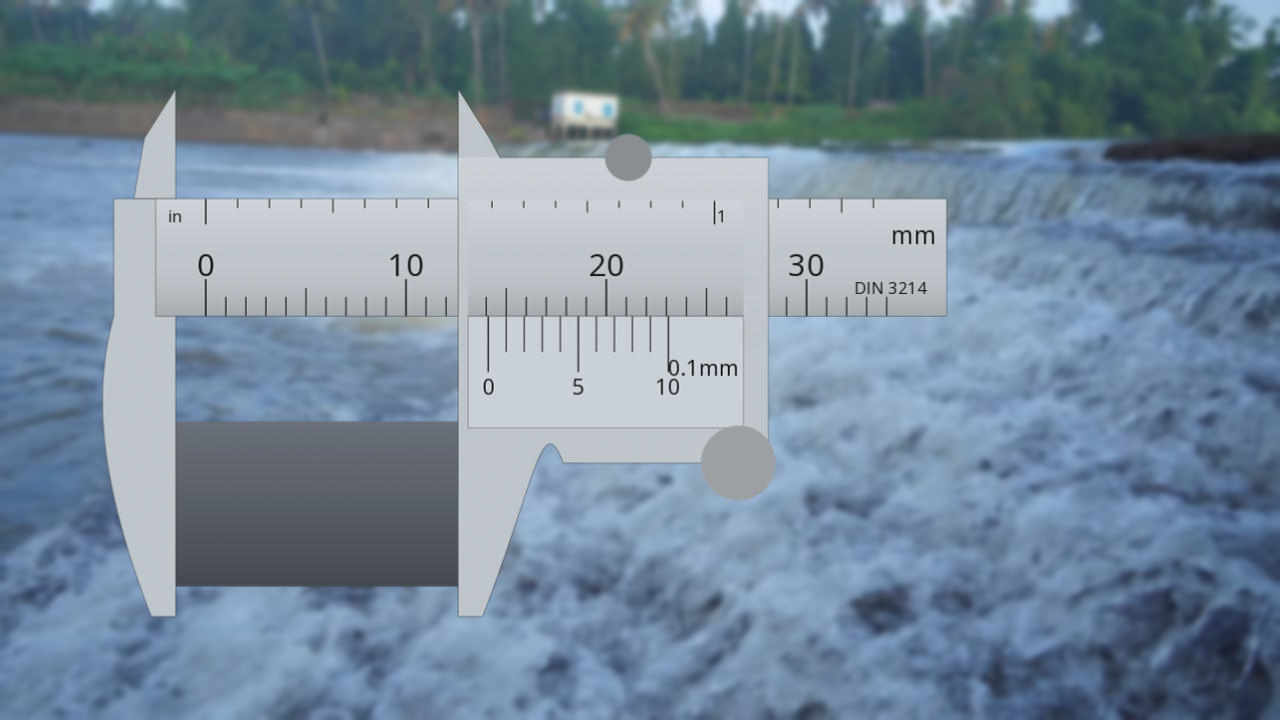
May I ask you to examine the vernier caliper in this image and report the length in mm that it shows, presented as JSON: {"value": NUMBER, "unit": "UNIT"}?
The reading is {"value": 14.1, "unit": "mm"}
